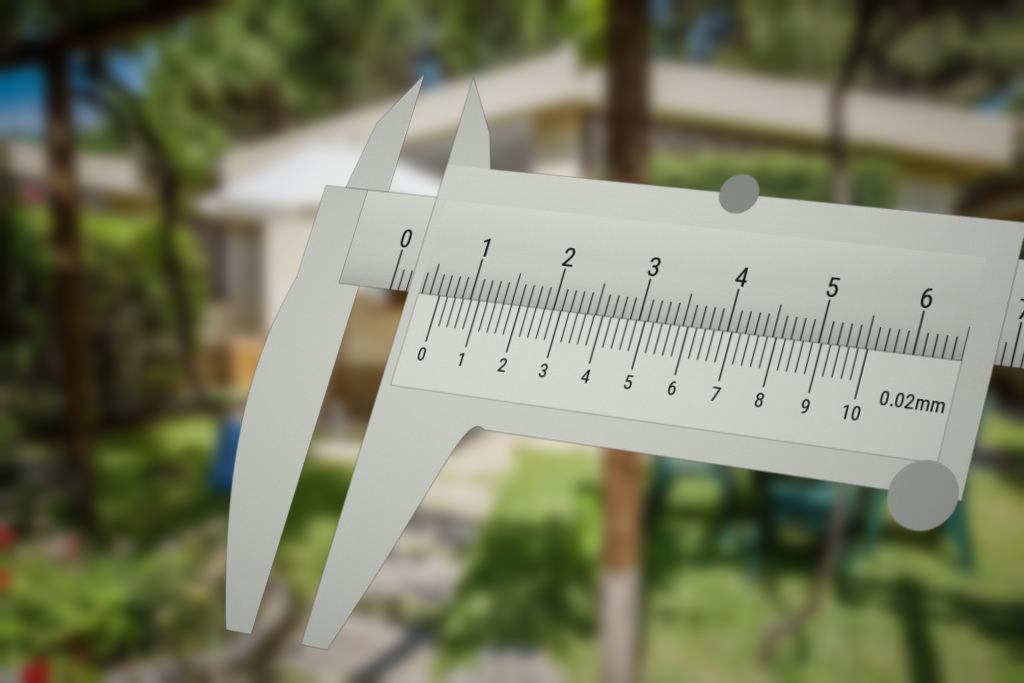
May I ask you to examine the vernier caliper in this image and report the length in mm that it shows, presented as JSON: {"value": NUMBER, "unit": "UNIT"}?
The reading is {"value": 6.2, "unit": "mm"}
